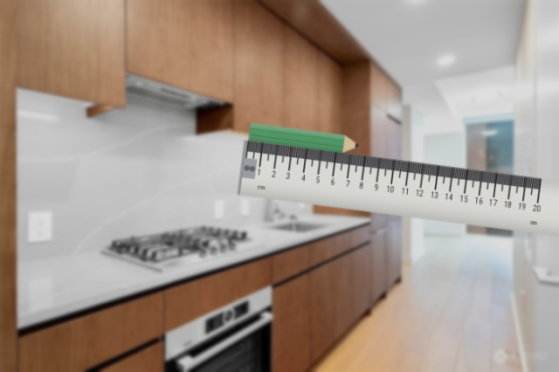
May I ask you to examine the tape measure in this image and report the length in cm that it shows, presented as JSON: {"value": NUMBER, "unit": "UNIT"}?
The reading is {"value": 7.5, "unit": "cm"}
